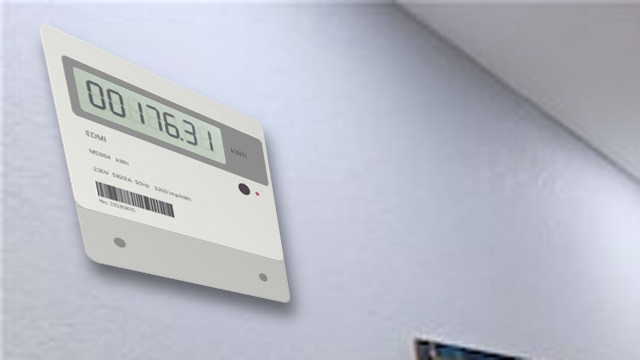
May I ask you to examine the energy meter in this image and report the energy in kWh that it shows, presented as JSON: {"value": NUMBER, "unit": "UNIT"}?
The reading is {"value": 176.31, "unit": "kWh"}
